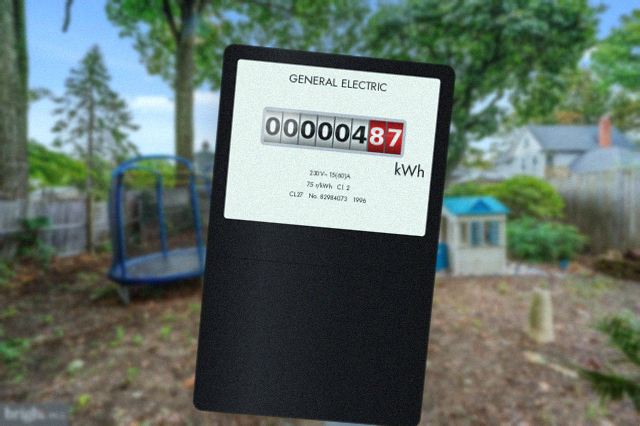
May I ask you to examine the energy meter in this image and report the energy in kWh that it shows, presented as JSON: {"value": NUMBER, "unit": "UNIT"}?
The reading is {"value": 4.87, "unit": "kWh"}
